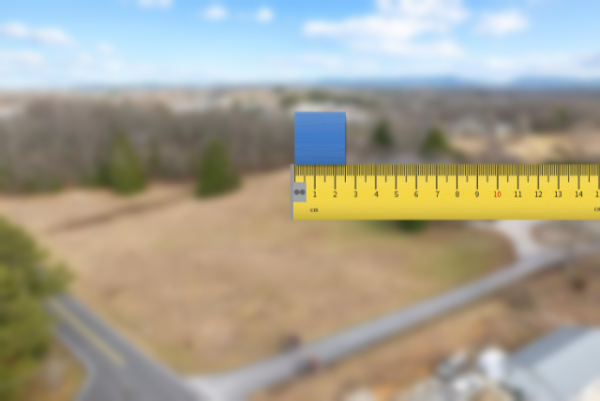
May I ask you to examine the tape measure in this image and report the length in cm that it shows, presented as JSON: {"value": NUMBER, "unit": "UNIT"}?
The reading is {"value": 2.5, "unit": "cm"}
